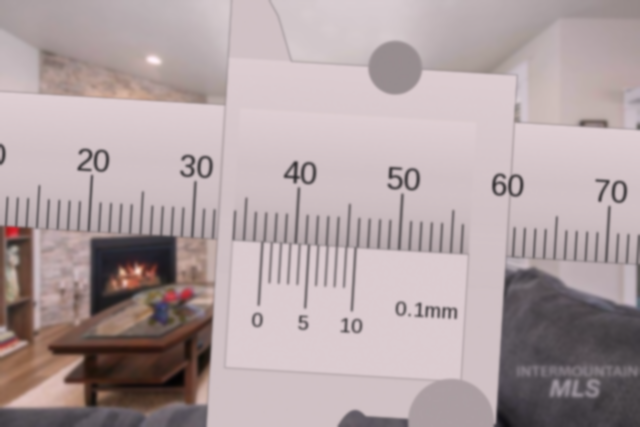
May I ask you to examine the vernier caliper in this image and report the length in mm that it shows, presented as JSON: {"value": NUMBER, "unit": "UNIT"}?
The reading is {"value": 36.8, "unit": "mm"}
